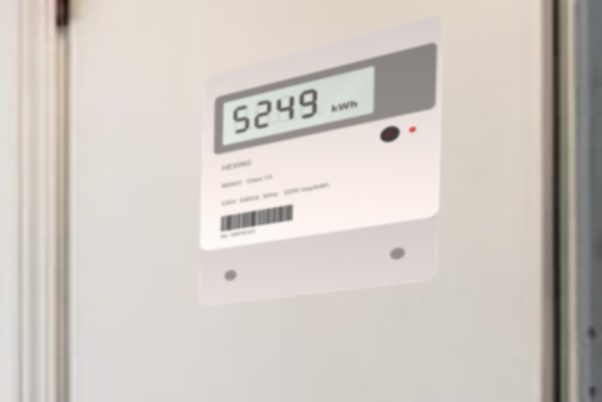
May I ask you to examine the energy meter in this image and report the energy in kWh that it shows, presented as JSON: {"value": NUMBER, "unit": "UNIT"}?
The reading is {"value": 5249, "unit": "kWh"}
